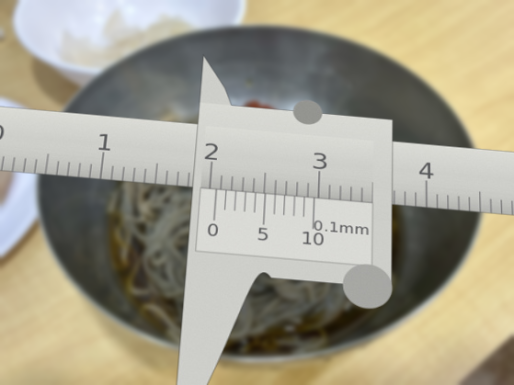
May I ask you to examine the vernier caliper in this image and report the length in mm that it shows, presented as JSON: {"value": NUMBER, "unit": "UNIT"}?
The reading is {"value": 20.6, "unit": "mm"}
